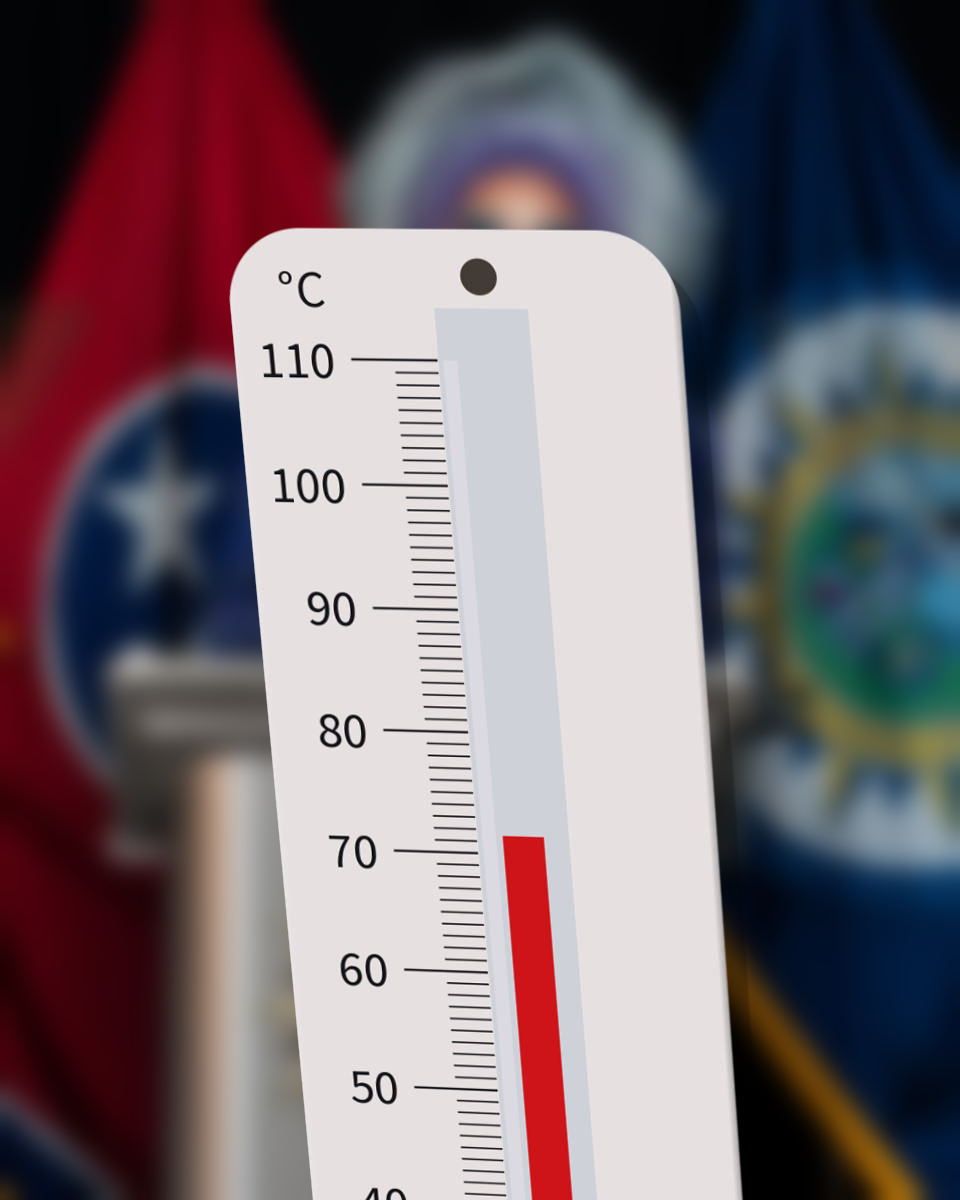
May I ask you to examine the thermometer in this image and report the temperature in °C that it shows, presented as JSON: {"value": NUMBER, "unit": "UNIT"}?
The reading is {"value": 71.5, "unit": "°C"}
